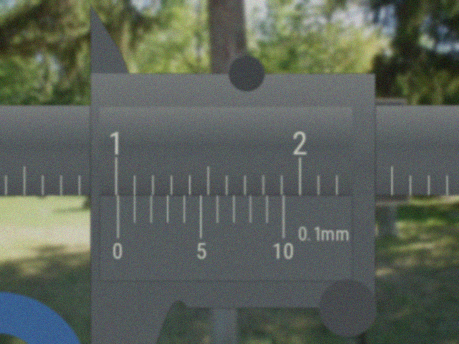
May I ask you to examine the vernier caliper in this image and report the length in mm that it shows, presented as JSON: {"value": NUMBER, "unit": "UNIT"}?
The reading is {"value": 10.1, "unit": "mm"}
